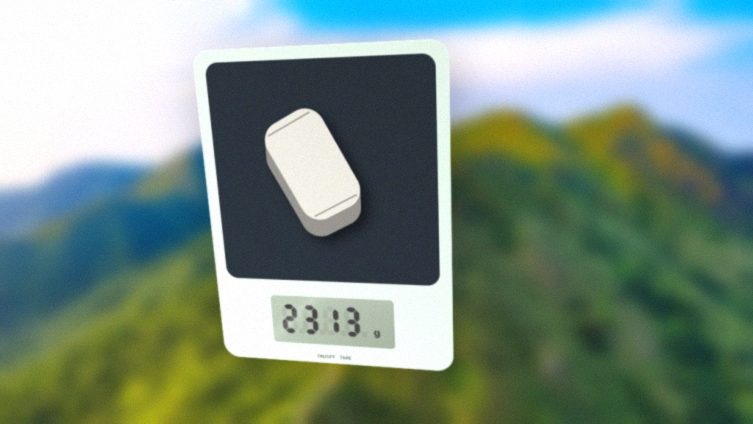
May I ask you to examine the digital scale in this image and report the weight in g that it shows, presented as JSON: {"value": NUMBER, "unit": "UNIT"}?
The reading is {"value": 2313, "unit": "g"}
